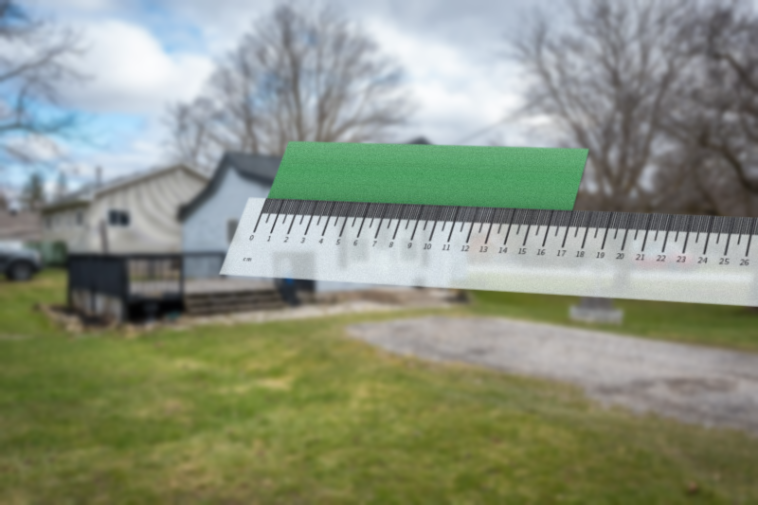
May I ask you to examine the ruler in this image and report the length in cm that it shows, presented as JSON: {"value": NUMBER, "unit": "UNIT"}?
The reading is {"value": 17, "unit": "cm"}
